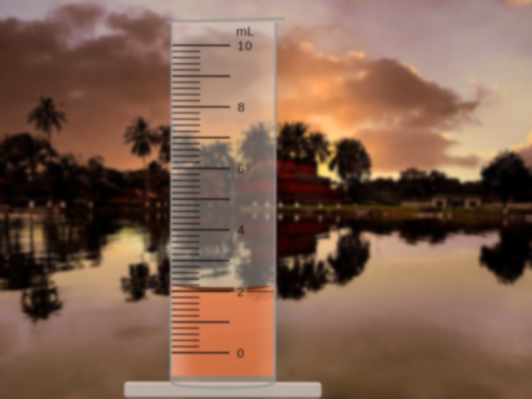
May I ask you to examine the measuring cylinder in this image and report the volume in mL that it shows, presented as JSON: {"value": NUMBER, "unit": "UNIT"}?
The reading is {"value": 2, "unit": "mL"}
